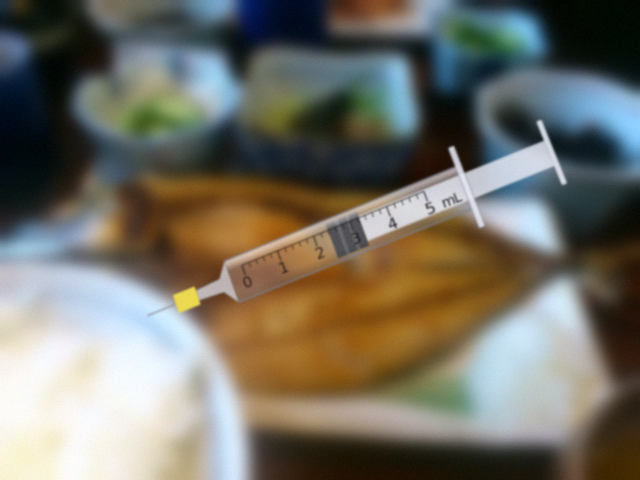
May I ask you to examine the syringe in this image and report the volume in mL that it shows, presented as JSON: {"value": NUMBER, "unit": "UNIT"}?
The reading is {"value": 2.4, "unit": "mL"}
